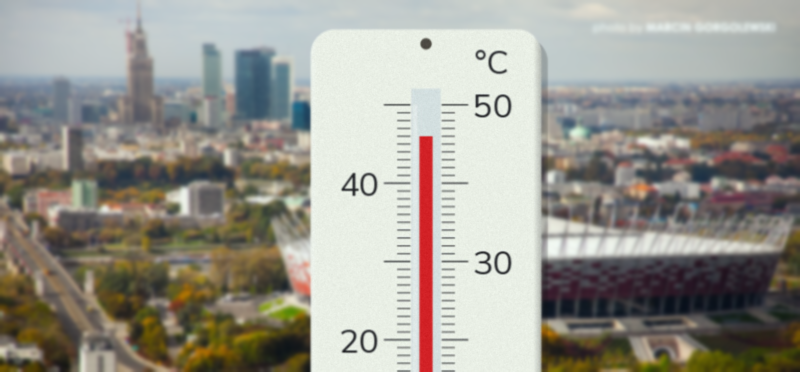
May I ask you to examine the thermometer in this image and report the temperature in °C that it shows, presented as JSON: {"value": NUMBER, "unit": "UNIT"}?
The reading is {"value": 46, "unit": "°C"}
